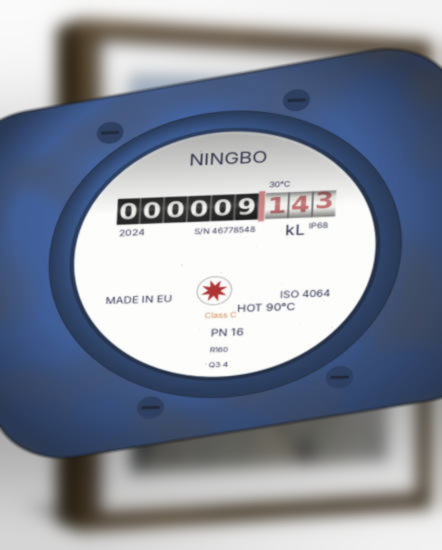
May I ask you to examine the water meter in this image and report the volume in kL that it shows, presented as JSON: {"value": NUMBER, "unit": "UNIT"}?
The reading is {"value": 9.143, "unit": "kL"}
